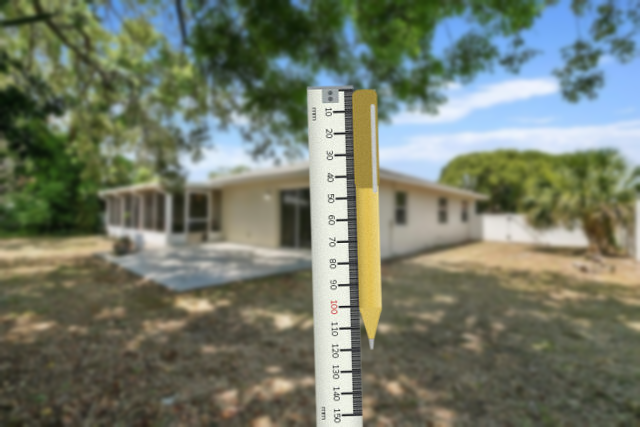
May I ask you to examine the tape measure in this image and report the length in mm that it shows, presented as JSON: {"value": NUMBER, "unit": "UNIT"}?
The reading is {"value": 120, "unit": "mm"}
